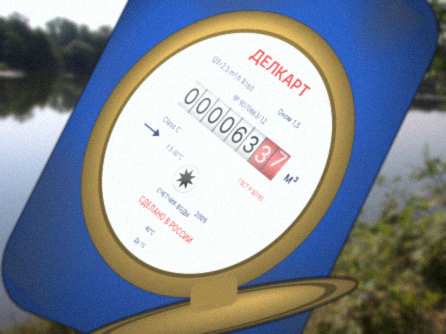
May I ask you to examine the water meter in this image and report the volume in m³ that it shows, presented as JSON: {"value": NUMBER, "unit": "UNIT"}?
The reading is {"value": 63.37, "unit": "m³"}
